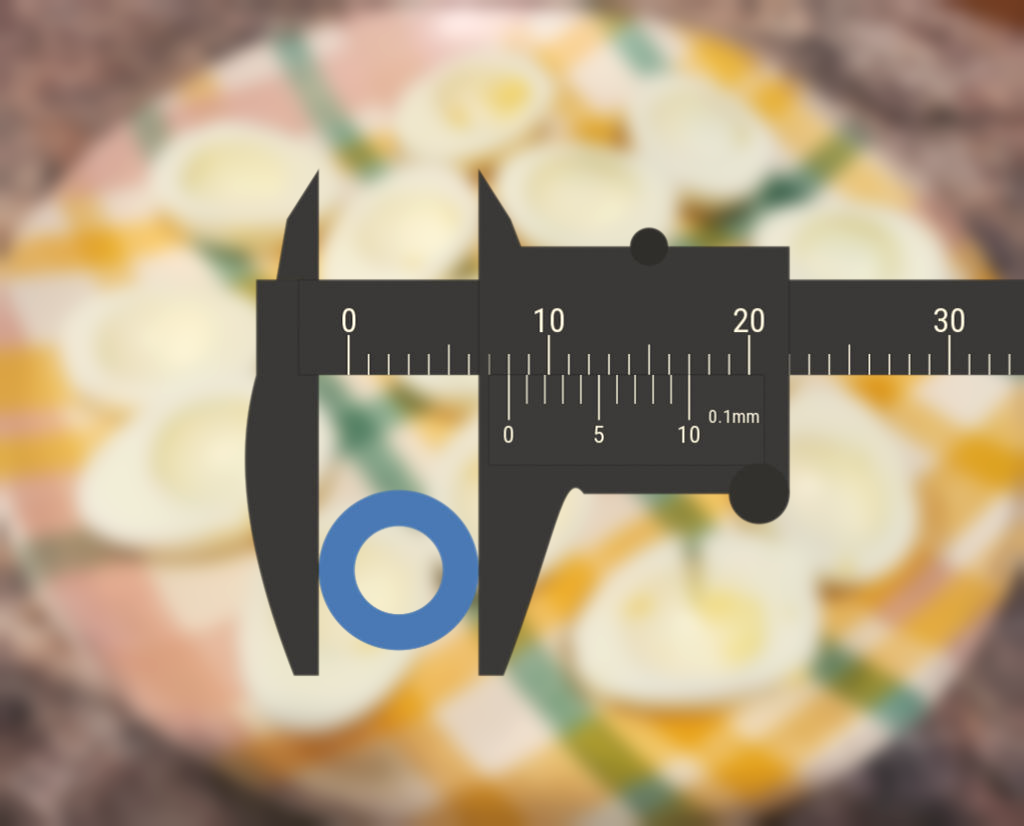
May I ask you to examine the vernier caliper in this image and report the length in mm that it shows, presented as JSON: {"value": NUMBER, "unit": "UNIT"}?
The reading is {"value": 8.0, "unit": "mm"}
